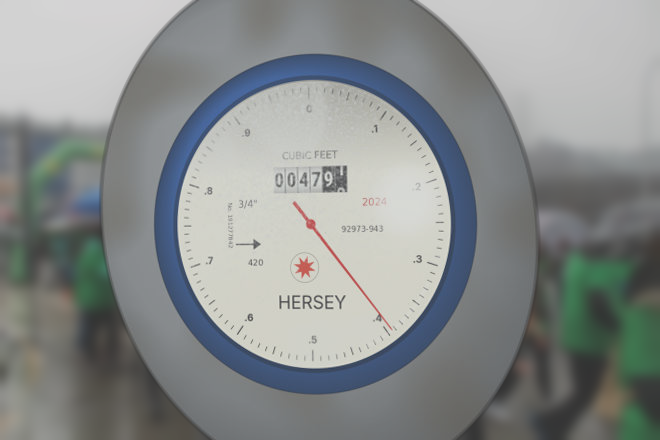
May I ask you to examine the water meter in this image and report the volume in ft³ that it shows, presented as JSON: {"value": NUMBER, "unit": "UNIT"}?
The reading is {"value": 4791.39, "unit": "ft³"}
